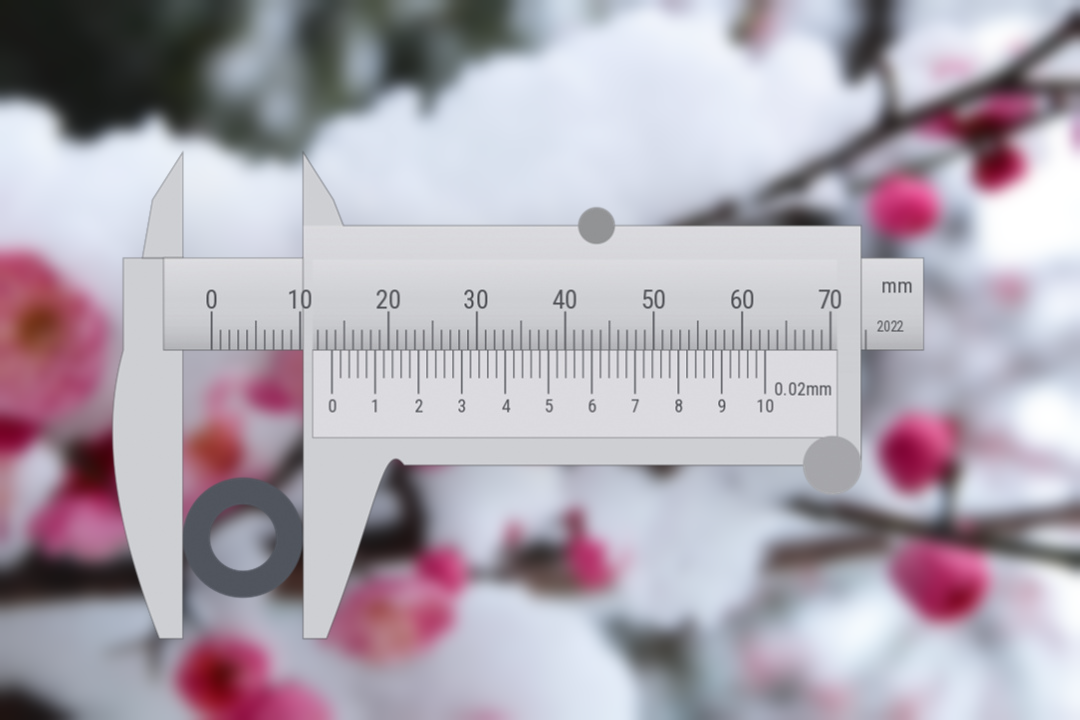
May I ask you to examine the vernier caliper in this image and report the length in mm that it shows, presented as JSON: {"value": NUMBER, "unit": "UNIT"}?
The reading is {"value": 13.6, "unit": "mm"}
